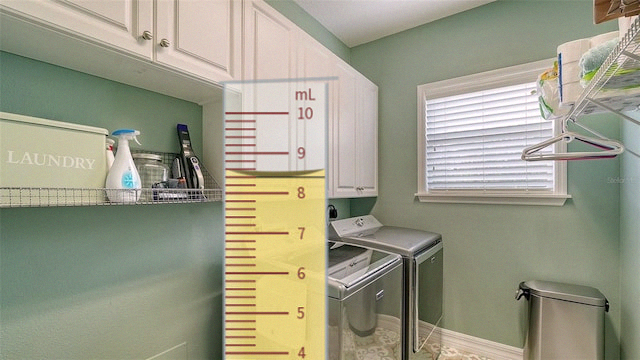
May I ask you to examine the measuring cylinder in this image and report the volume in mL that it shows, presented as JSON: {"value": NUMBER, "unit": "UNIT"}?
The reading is {"value": 8.4, "unit": "mL"}
